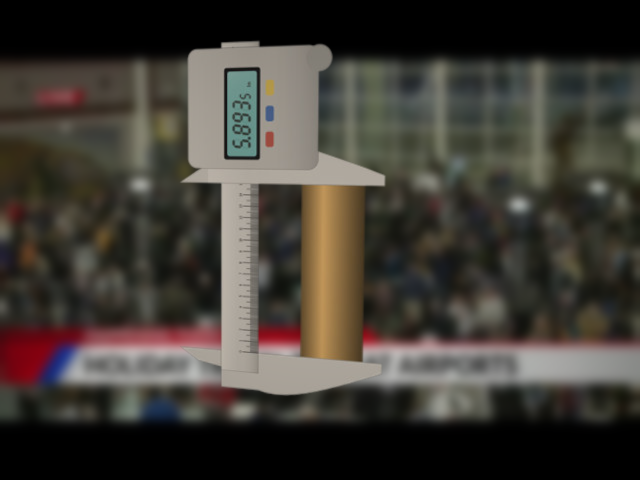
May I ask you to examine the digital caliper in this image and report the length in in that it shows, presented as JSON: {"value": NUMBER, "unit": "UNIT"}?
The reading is {"value": 5.8935, "unit": "in"}
